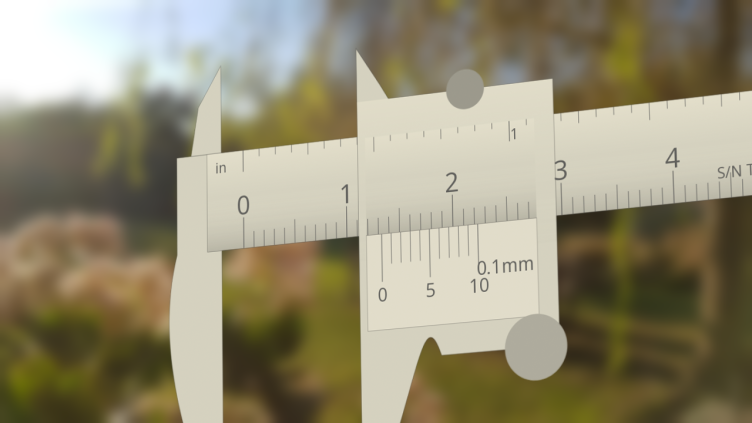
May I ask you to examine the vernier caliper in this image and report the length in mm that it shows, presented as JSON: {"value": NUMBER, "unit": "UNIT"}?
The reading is {"value": 13.3, "unit": "mm"}
